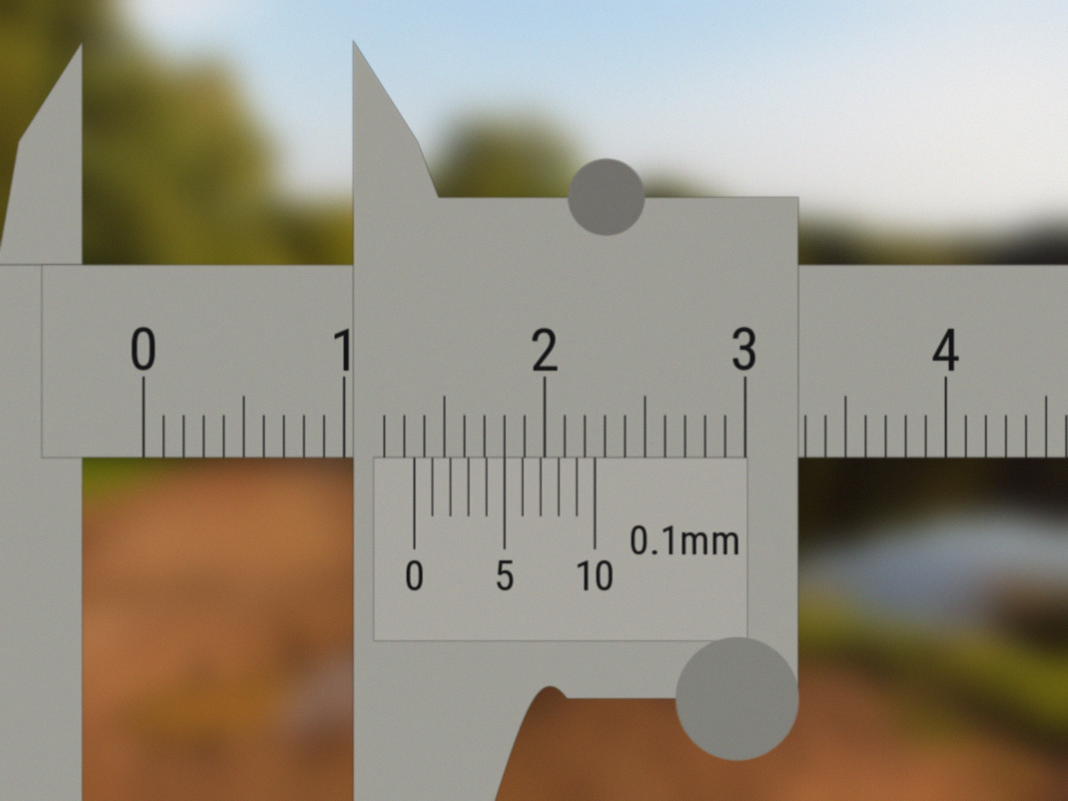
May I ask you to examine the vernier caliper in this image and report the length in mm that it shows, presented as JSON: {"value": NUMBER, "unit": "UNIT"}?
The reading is {"value": 13.5, "unit": "mm"}
